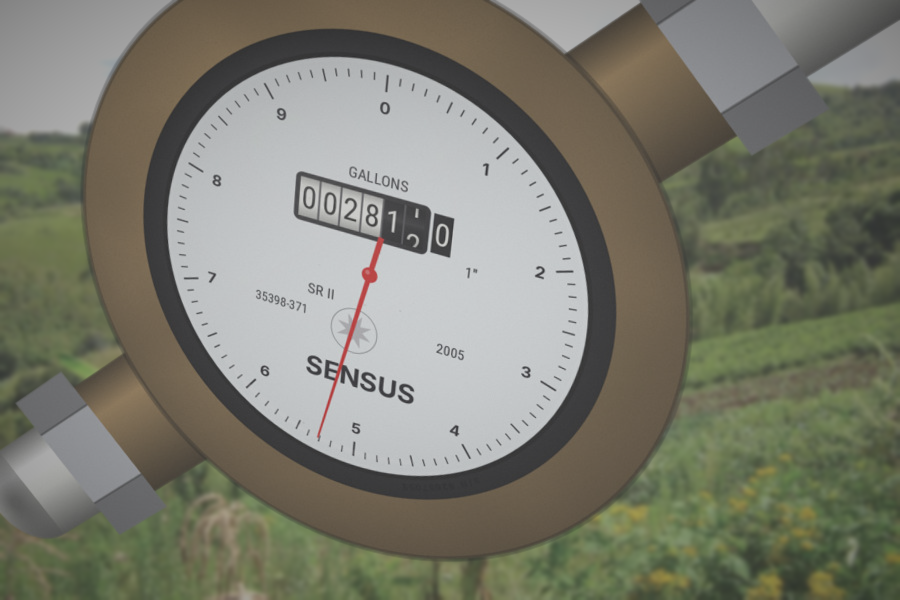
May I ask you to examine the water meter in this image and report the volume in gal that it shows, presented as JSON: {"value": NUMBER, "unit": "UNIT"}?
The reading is {"value": 28115.3, "unit": "gal"}
